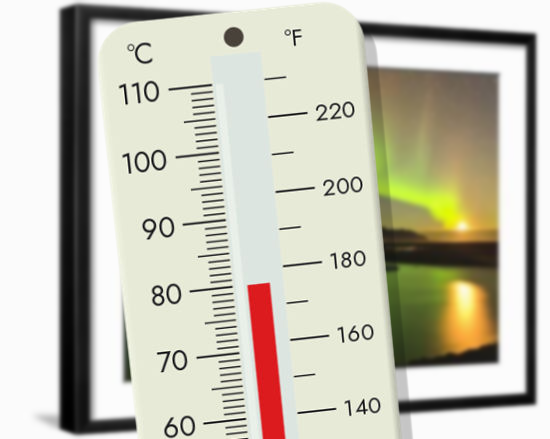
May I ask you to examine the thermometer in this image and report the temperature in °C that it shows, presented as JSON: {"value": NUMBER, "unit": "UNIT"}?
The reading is {"value": 80, "unit": "°C"}
